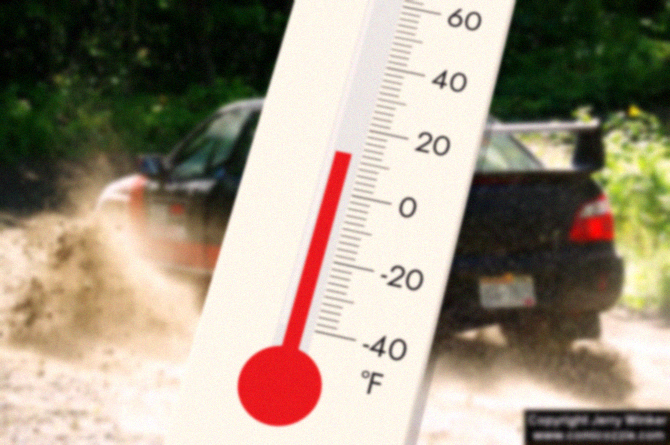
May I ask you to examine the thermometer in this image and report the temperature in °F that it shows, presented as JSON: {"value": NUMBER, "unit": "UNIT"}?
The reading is {"value": 12, "unit": "°F"}
